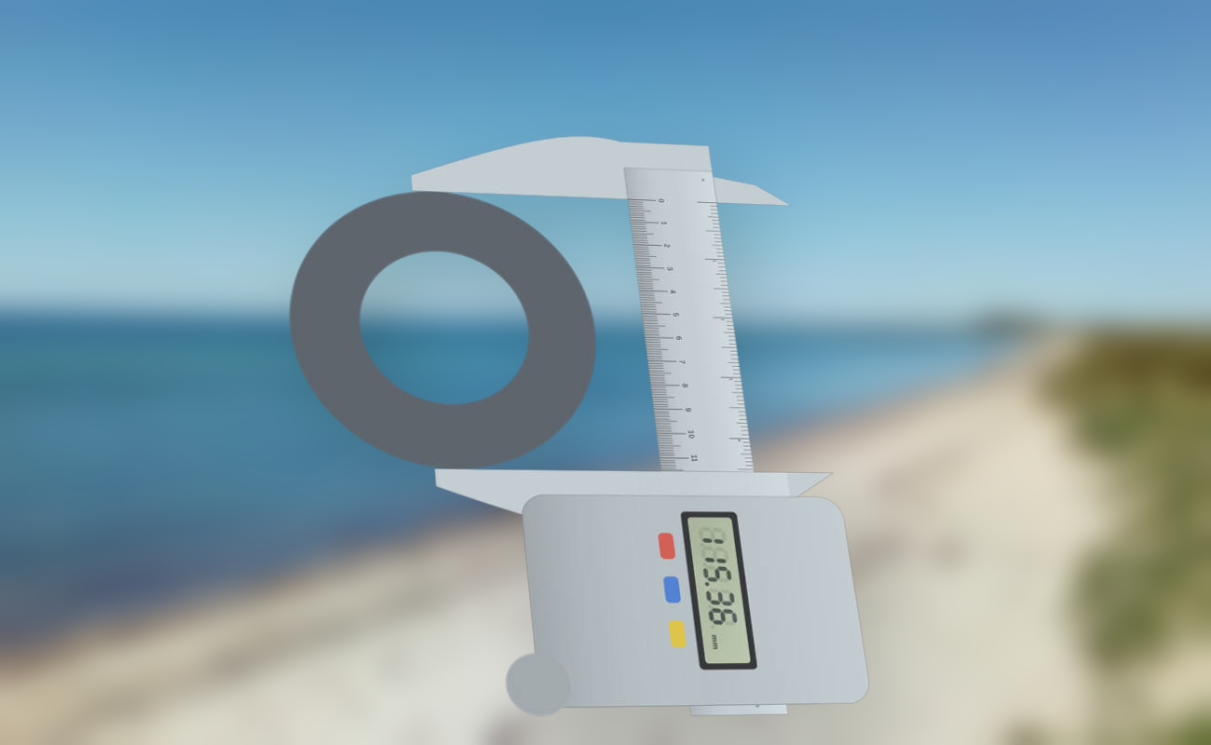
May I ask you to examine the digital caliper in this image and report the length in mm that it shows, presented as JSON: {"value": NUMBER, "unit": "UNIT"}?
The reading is {"value": 115.36, "unit": "mm"}
